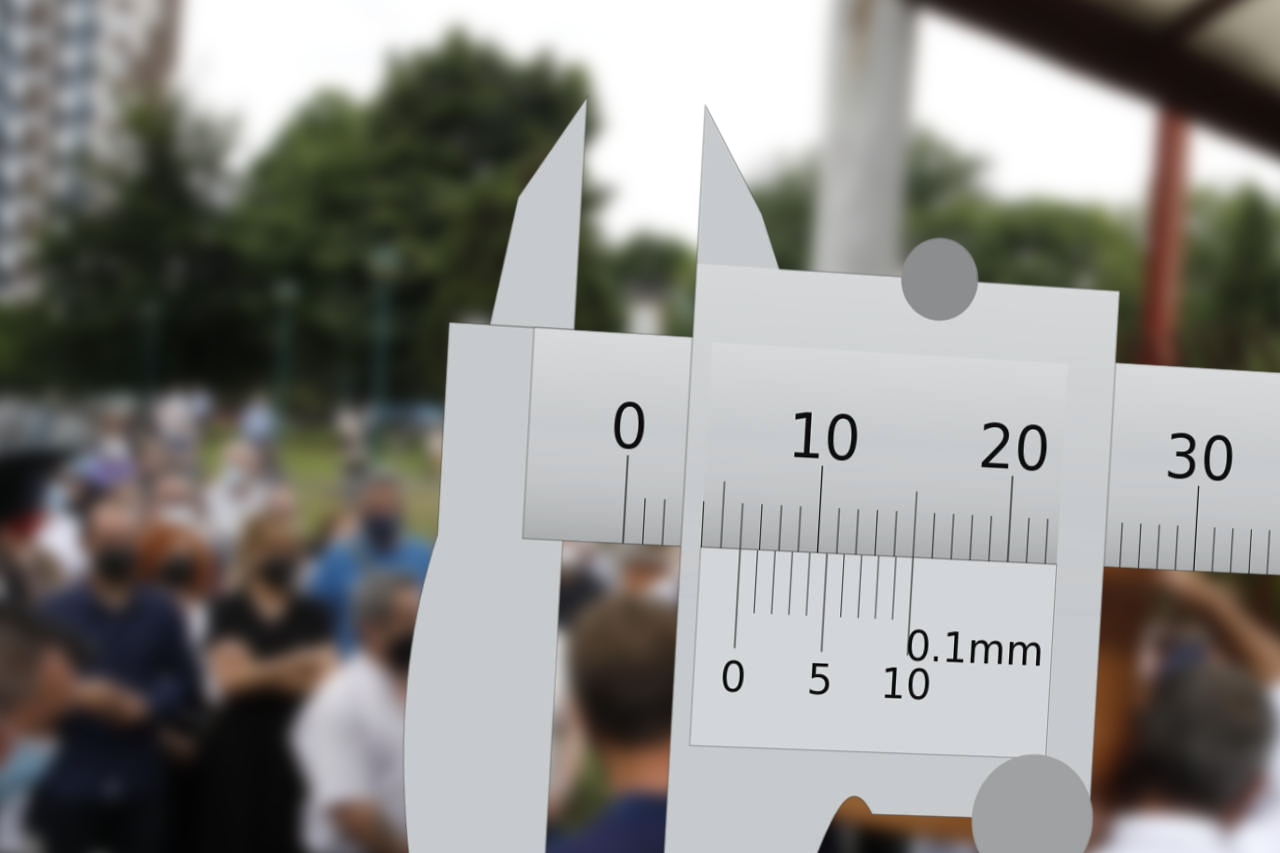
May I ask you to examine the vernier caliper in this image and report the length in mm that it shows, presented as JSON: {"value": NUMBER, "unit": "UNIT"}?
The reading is {"value": 6.0, "unit": "mm"}
